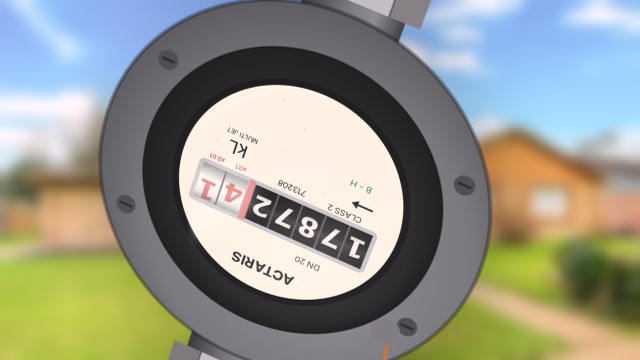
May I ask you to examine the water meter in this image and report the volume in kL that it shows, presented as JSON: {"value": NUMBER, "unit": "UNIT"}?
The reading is {"value": 17872.41, "unit": "kL"}
